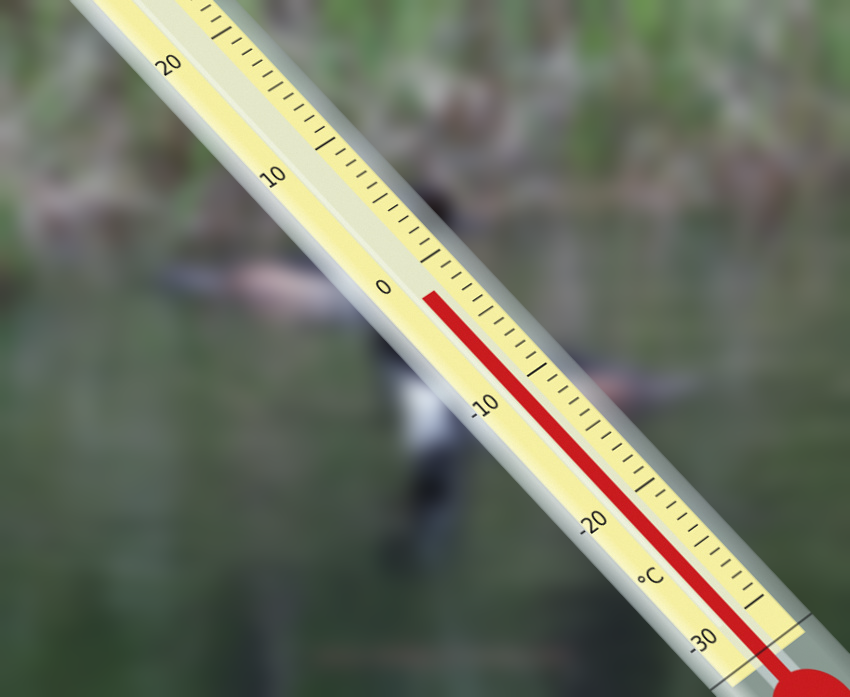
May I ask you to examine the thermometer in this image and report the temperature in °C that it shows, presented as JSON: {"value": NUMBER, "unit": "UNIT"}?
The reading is {"value": -2, "unit": "°C"}
